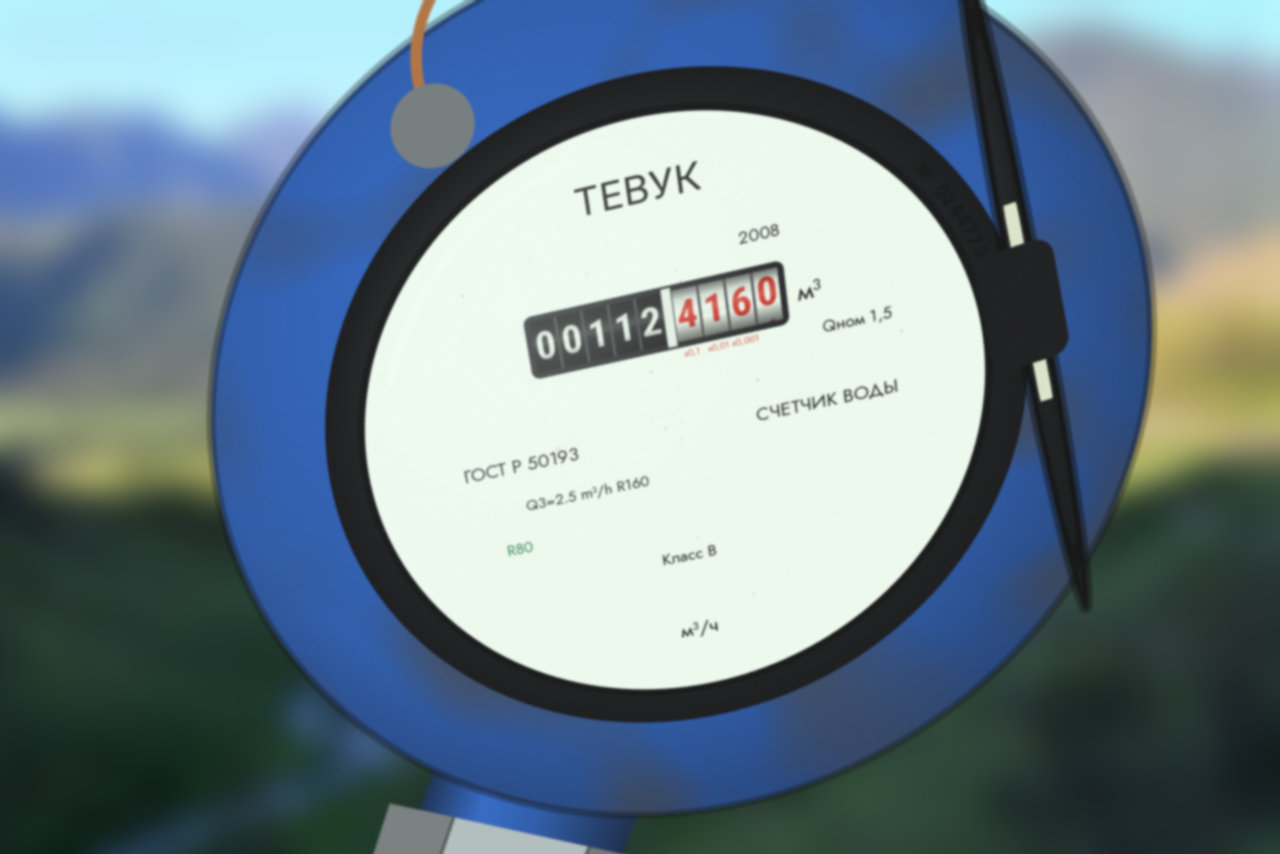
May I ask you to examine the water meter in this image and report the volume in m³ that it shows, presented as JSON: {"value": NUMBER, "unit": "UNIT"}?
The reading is {"value": 112.4160, "unit": "m³"}
